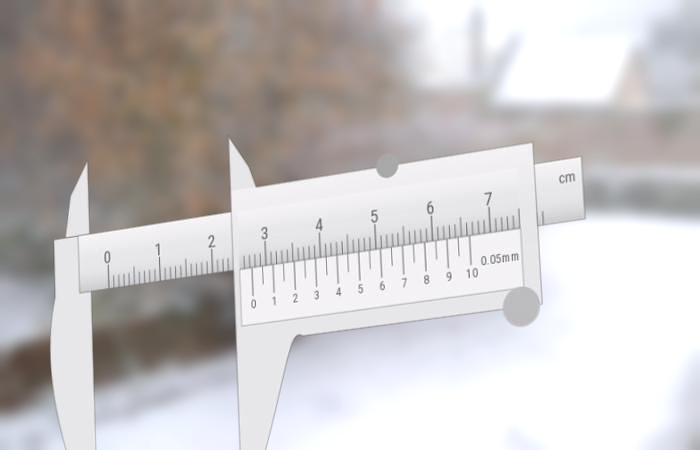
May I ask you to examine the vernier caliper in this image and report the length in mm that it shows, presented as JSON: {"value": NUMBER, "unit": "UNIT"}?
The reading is {"value": 27.4, "unit": "mm"}
